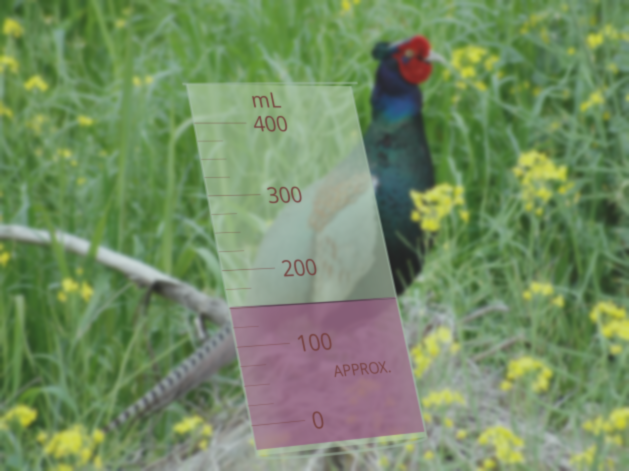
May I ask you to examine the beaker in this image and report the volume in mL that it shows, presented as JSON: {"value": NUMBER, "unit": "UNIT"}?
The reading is {"value": 150, "unit": "mL"}
